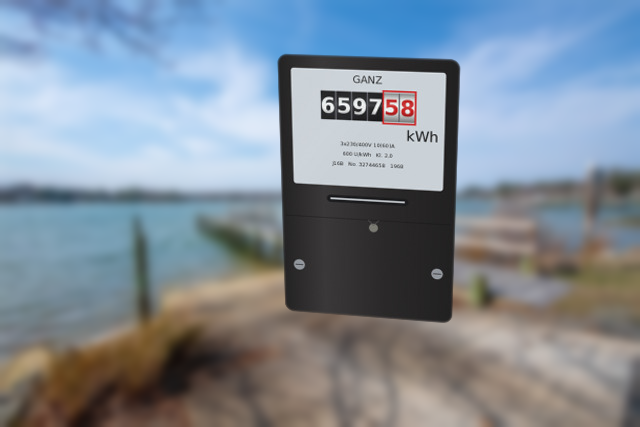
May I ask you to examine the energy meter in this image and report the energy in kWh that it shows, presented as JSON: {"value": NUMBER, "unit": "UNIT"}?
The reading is {"value": 6597.58, "unit": "kWh"}
